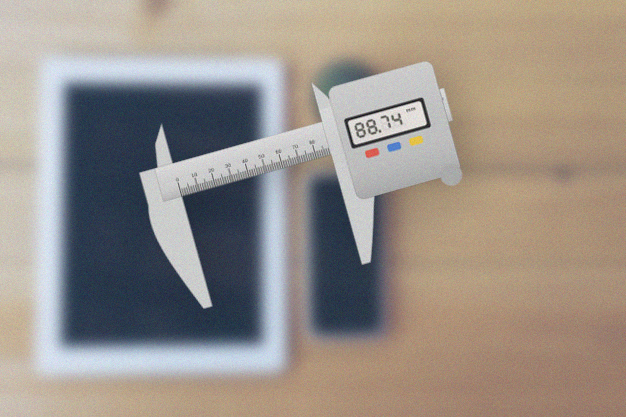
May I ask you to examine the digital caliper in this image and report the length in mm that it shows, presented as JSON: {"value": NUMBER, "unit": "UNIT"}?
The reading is {"value": 88.74, "unit": "mm"}
